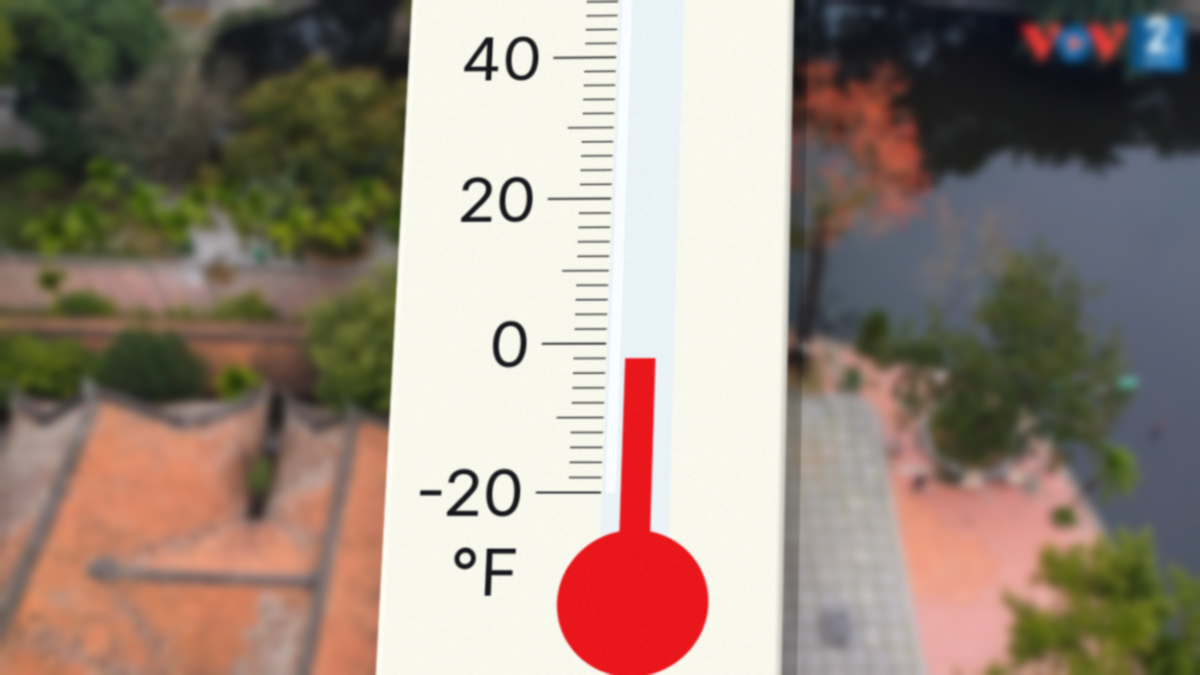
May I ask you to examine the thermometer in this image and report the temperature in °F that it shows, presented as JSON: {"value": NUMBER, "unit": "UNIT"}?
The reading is {"value": -2, "unit": "°F"}
